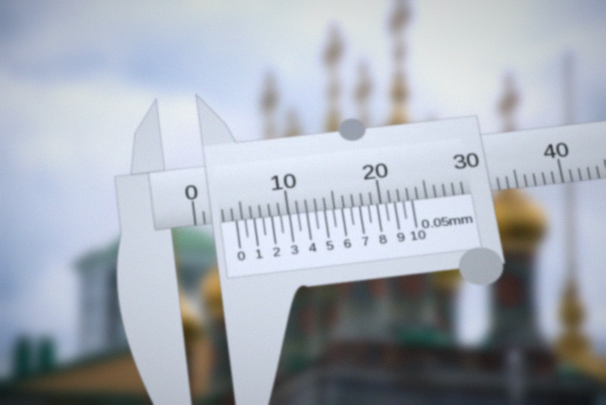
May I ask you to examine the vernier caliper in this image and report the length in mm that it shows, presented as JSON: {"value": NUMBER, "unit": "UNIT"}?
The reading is {"value": 4.4, "unit": "mm"}
